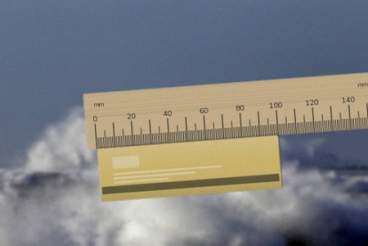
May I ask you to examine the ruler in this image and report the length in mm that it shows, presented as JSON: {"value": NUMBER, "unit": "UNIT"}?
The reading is {"value": 100, "unit": "mm"}
